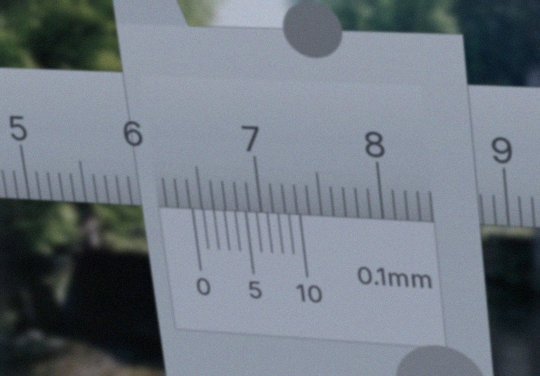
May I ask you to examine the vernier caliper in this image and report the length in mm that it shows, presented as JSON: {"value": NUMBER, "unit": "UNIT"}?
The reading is {"value": 64.2, "unit": "mm"}
